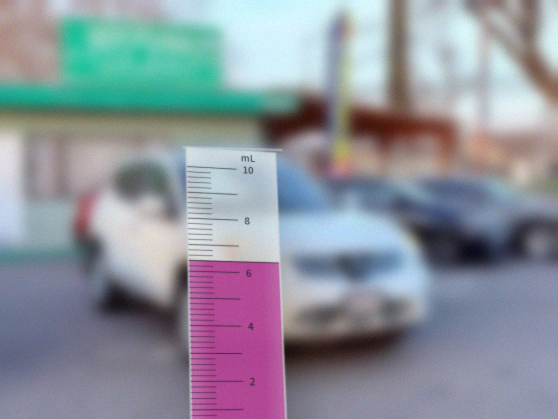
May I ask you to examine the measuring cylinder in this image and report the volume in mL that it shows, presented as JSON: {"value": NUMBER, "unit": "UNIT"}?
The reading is {"value": 6.4, "unit": "mL"}
